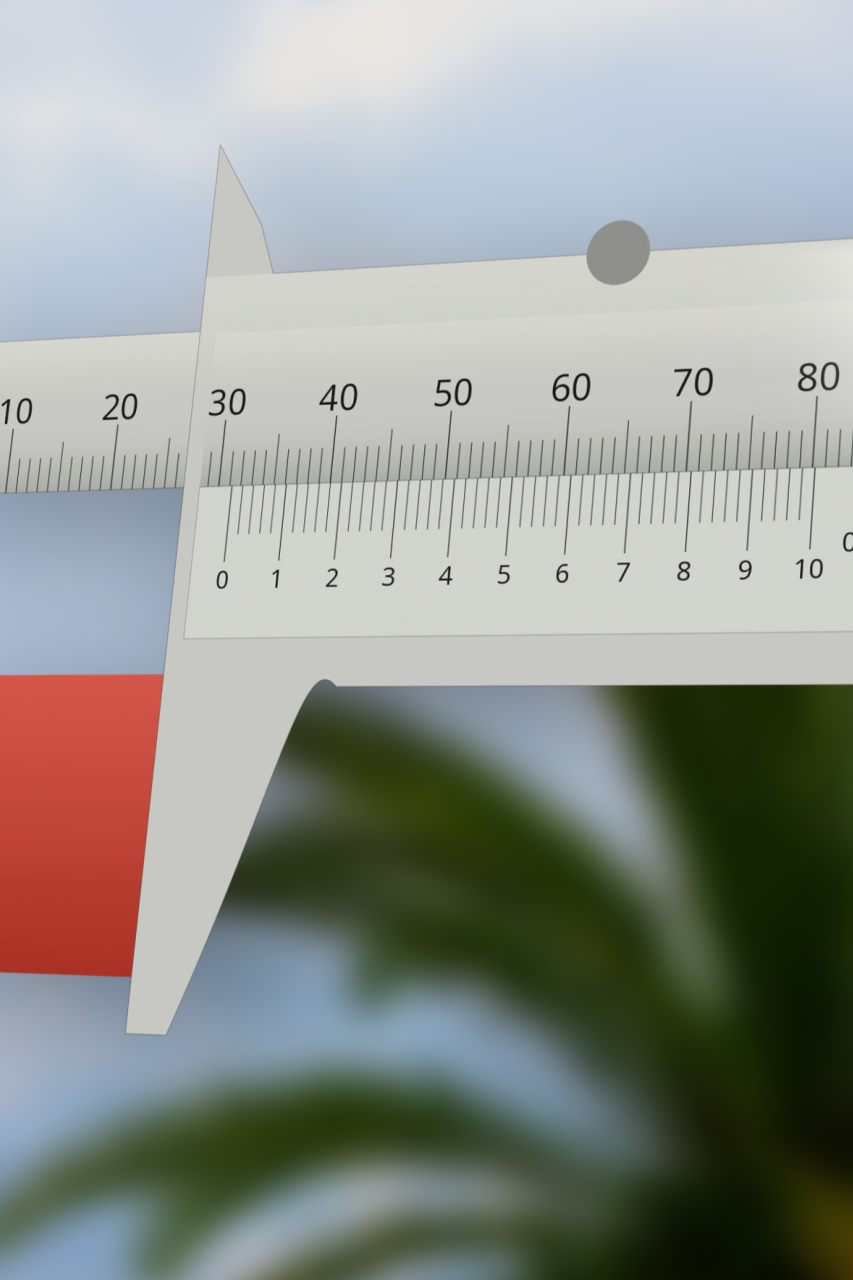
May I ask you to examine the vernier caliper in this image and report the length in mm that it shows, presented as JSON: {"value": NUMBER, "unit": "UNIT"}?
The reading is {"value": 31.2, "unit": "mm"}
